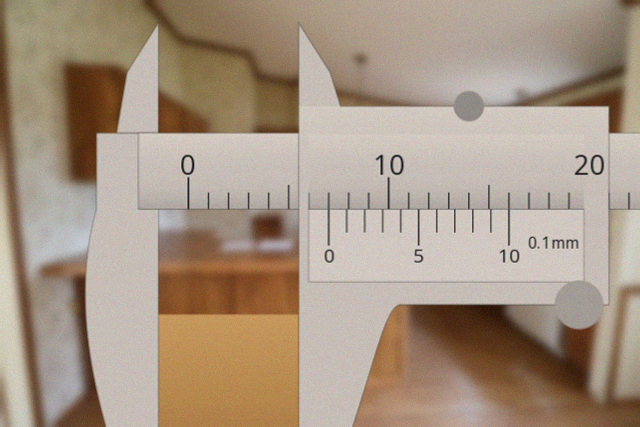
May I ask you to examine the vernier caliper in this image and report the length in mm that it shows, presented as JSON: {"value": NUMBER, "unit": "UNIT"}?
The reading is {"value": 7.0, "unit": "mm"}
